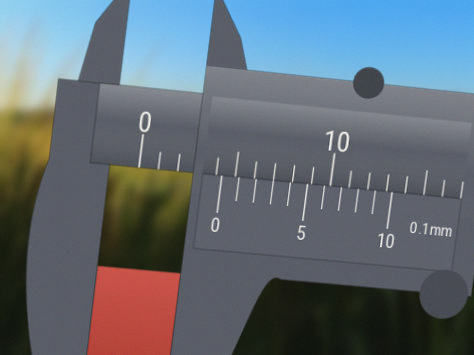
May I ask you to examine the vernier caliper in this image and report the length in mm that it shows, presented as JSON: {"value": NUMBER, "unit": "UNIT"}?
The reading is {"value": 4.3, "unit": "mm"}
